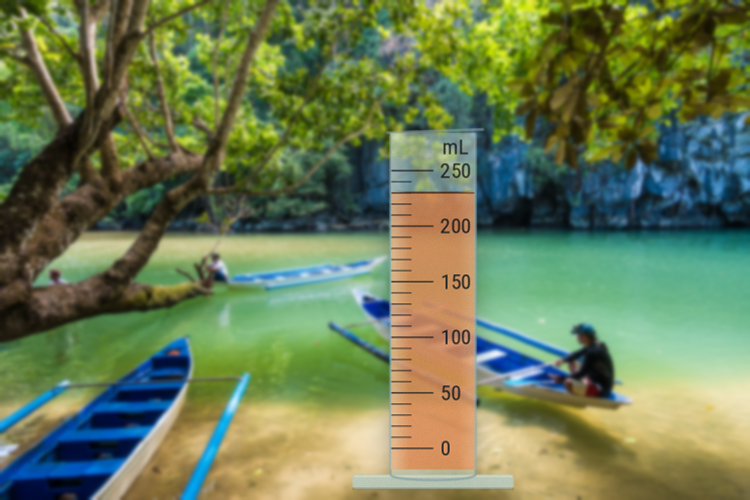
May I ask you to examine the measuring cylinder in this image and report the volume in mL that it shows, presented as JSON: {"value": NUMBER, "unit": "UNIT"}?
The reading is {"value": 230, "unit": "mL"}
